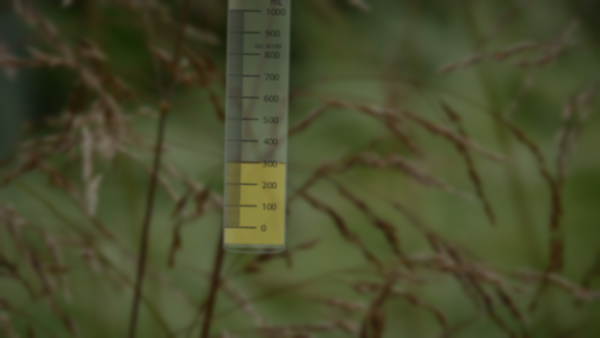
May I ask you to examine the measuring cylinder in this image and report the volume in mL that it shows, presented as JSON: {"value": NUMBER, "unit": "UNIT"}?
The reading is {"value": 300, "unit": "mL"}
